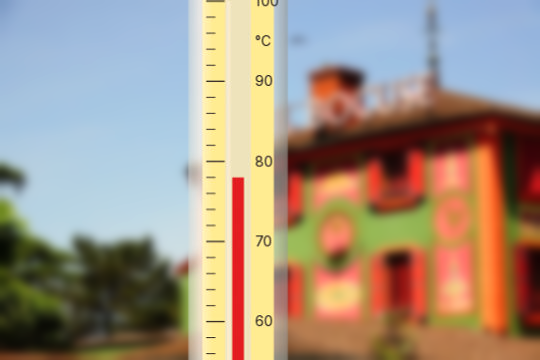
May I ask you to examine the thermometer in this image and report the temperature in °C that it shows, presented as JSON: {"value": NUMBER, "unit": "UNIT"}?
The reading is {"value": 78, "unit": "°C"}
